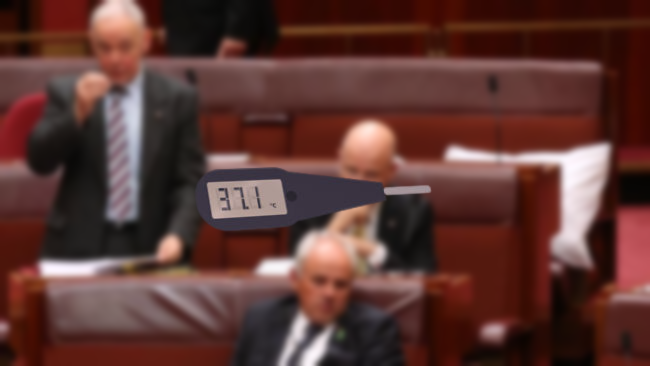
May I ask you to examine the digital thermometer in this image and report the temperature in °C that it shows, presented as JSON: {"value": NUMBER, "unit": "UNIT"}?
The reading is {"value": 37.1, "unit": "°C"}
